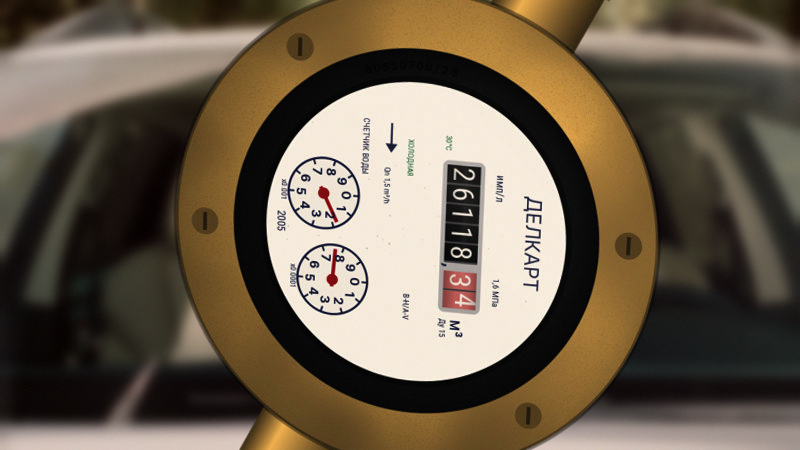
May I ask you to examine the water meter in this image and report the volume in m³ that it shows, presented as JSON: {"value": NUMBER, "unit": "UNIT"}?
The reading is {"value": 26118.3417, "unit": "m³"}
